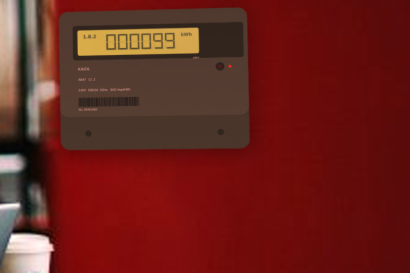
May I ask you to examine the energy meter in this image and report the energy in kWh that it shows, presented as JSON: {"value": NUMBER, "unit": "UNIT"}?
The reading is {"value": 99, "unit": "kWh"}
